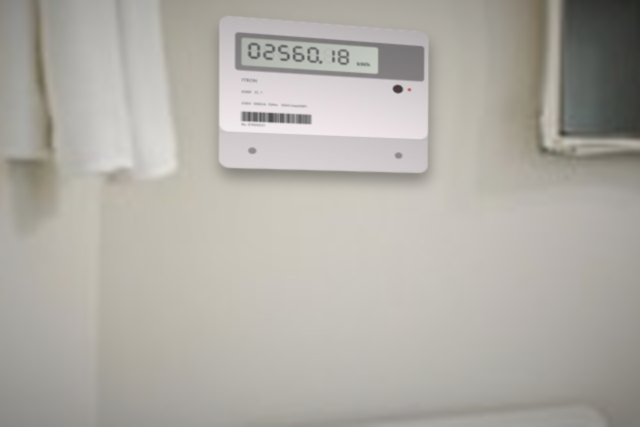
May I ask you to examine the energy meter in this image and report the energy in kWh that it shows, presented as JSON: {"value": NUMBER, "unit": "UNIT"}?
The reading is {"value": 2560.18, "unit": "kWh"}
